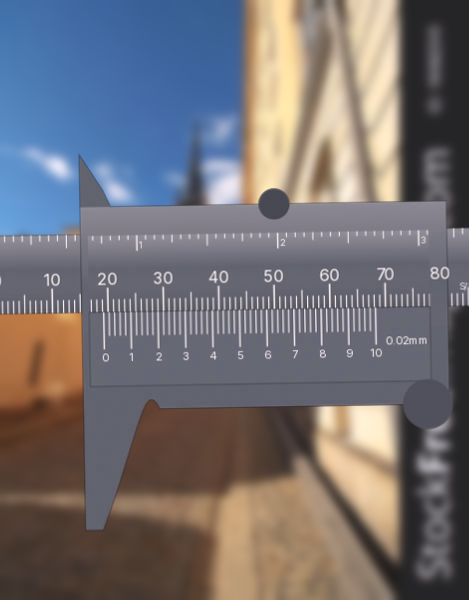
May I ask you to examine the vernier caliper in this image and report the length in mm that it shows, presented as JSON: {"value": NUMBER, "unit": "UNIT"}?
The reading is {"value": 19.2, "unit": "mm"}
